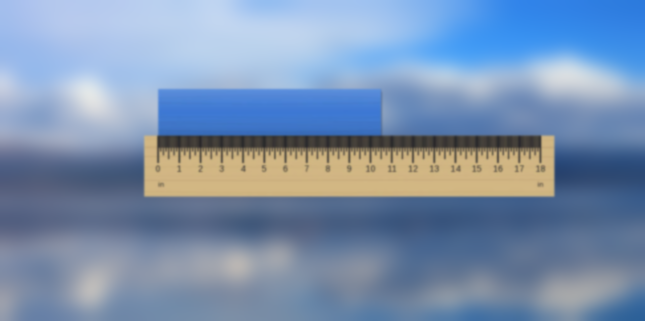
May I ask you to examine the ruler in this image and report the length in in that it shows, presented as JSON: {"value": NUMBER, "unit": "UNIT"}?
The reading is {"value": 10.5, "unit": "in"}
